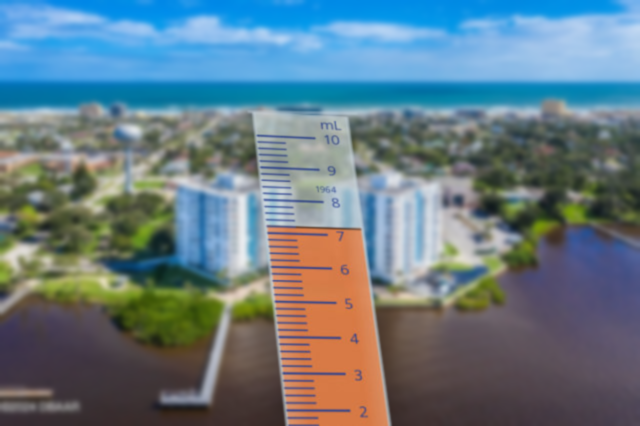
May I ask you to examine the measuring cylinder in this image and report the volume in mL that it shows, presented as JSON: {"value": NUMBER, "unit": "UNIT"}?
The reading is {"value": 7.2, "unit": "mL"}
